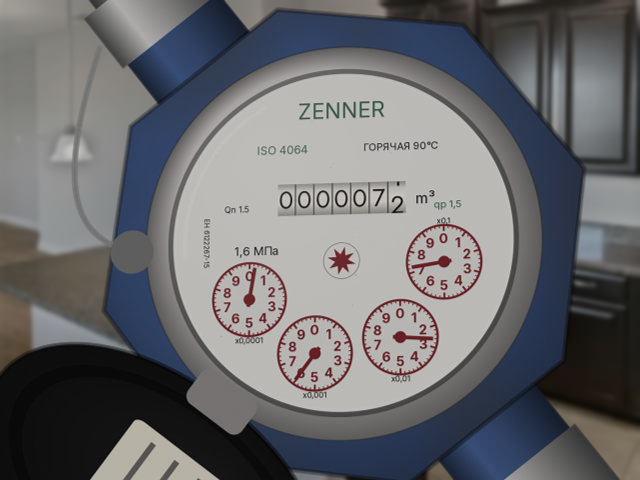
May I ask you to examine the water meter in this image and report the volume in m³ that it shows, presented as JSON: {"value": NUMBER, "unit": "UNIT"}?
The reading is {"value": 71.7260, "unit": "m³"}
